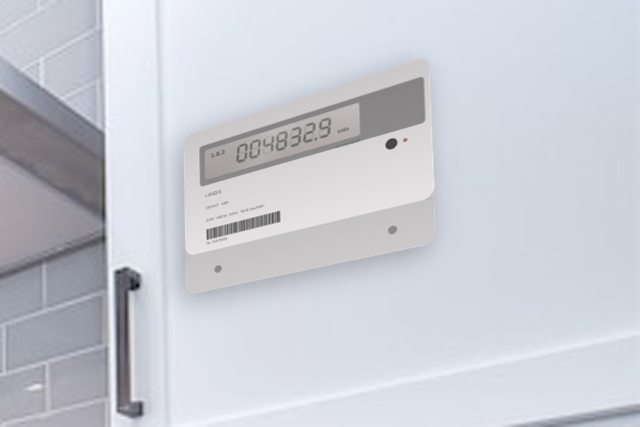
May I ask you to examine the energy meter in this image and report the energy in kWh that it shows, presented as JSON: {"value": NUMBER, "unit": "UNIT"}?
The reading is {"value": 4832.9, "unit": "kWh"}
